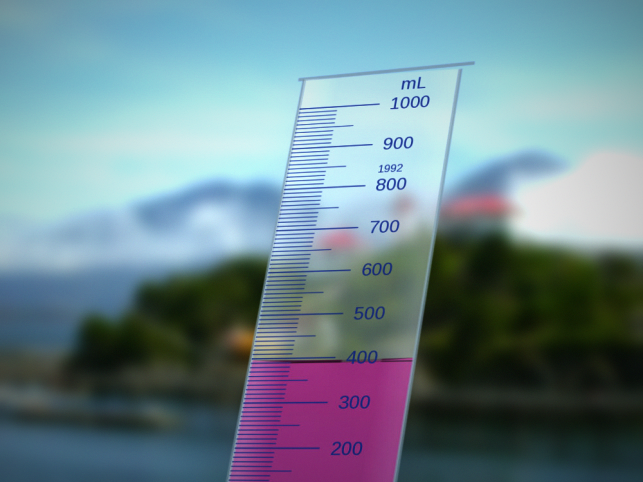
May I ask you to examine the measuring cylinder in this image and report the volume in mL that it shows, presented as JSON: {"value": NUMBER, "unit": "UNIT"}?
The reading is {"value": 390, "unit": "mL"}
